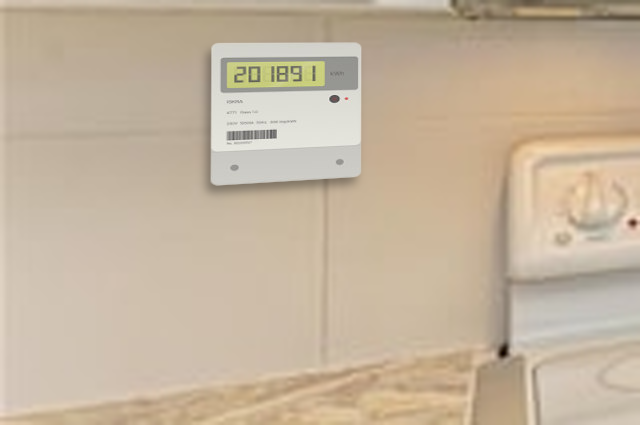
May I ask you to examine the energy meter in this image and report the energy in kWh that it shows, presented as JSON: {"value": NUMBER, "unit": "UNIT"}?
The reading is {"value": 201891, "unit": "kWh"}
